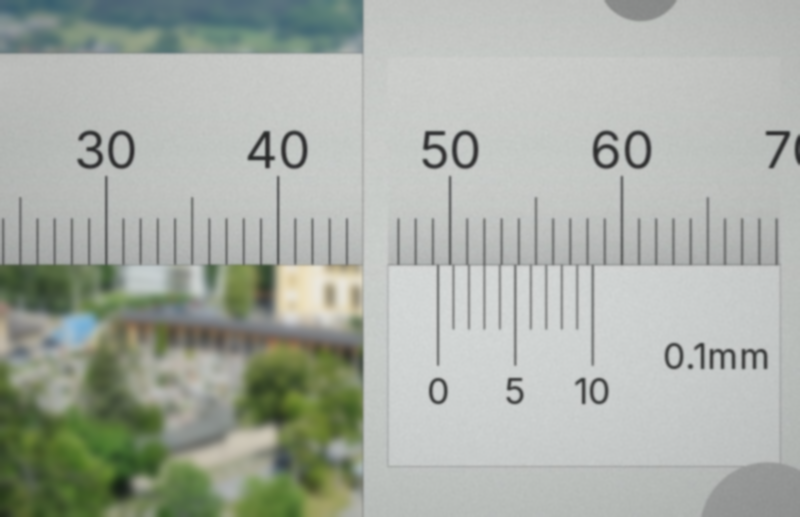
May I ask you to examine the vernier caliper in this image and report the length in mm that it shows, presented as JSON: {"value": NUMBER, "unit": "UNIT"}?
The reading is {"value": 49.3, "unit": "mm"}
